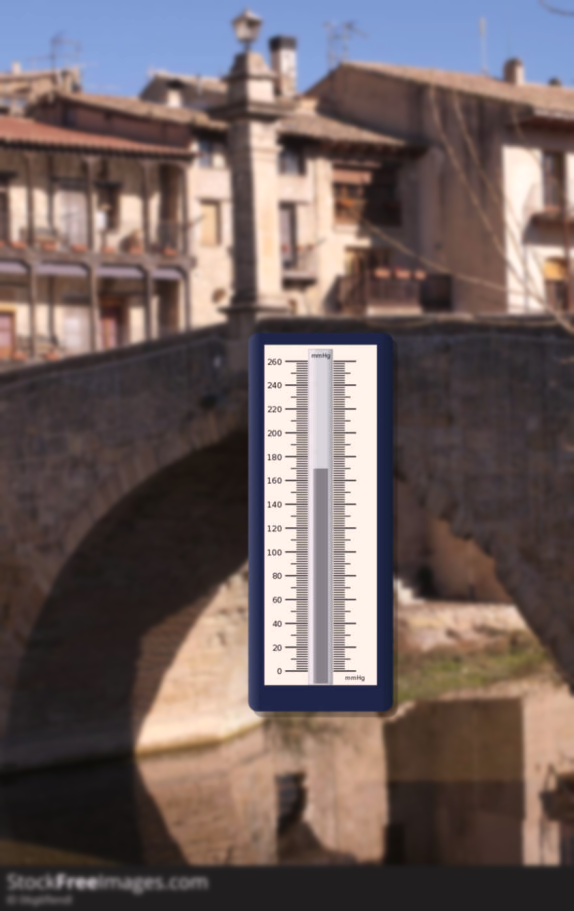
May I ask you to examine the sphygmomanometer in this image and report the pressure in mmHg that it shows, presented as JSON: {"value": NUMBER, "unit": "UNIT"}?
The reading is {"value": 170, "unit": "mmHg"}
